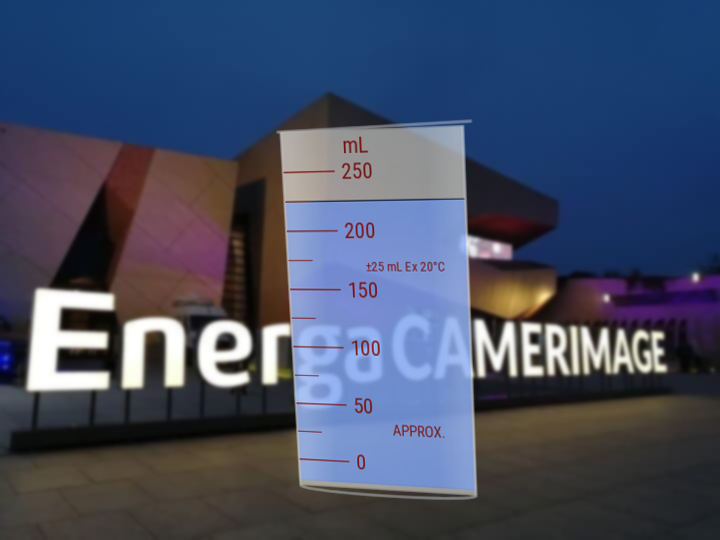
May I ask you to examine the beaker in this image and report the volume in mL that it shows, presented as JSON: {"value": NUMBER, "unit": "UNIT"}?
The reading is {"value": 225, "unit": "mL"}
